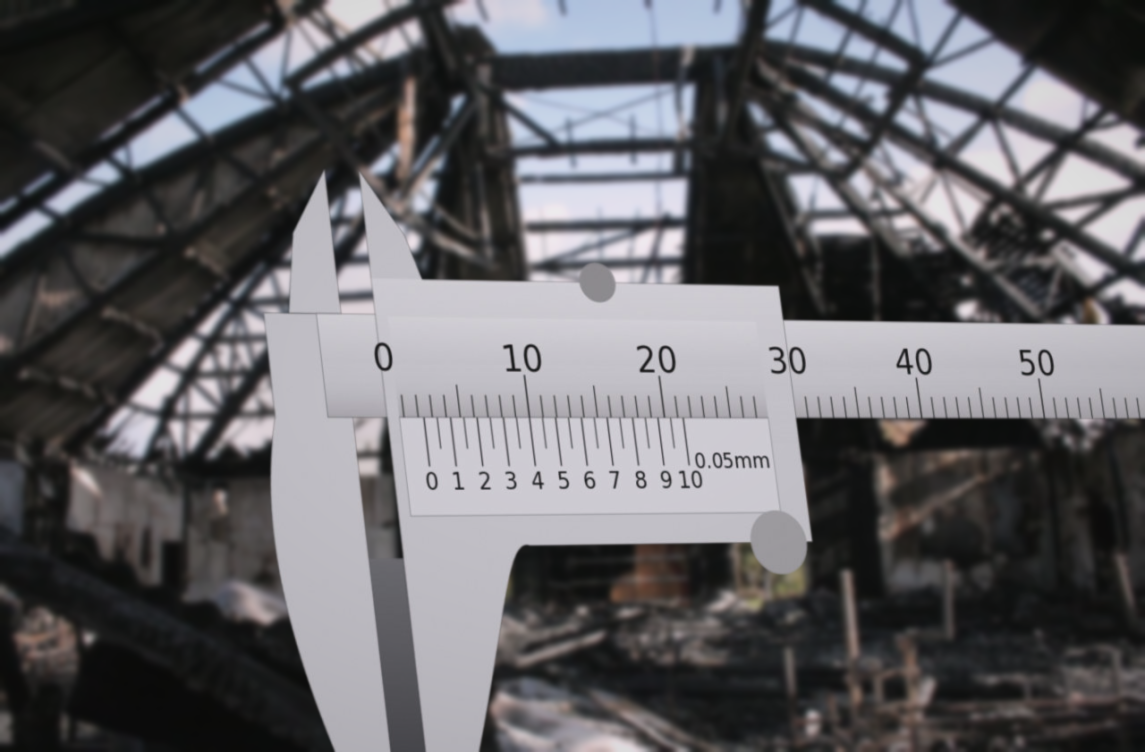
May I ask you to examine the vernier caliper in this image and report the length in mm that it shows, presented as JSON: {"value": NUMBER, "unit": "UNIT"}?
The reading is {"value": 2.4, "unit": "mm"}
